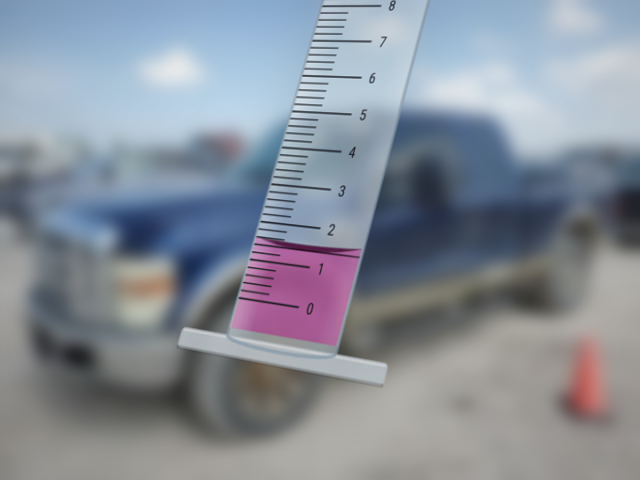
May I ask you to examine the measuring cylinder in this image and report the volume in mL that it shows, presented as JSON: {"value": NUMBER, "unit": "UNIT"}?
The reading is {"value": 1.4, "unit": "mL"}
